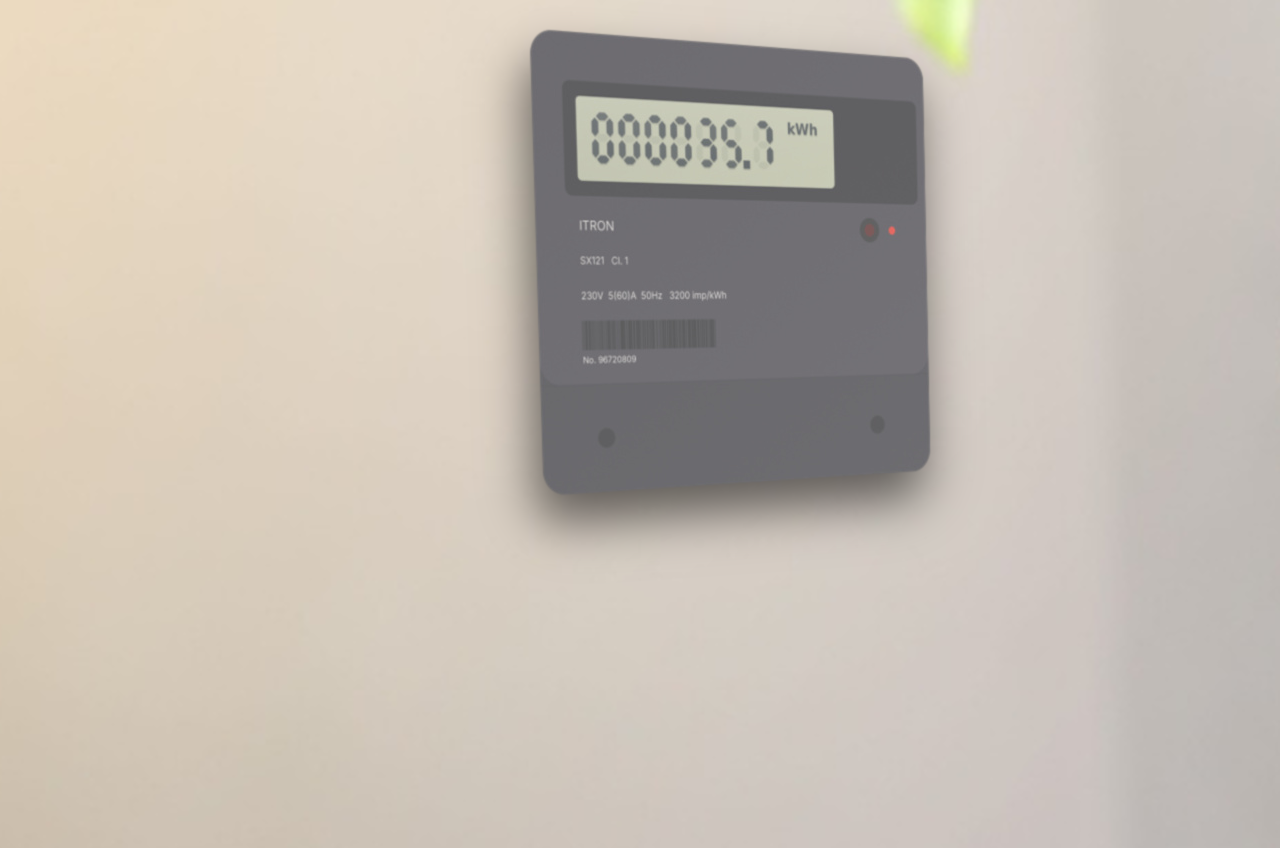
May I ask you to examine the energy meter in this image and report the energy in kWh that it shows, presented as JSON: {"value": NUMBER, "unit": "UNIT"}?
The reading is {"value": 35.7, "unit": "kWh"}
